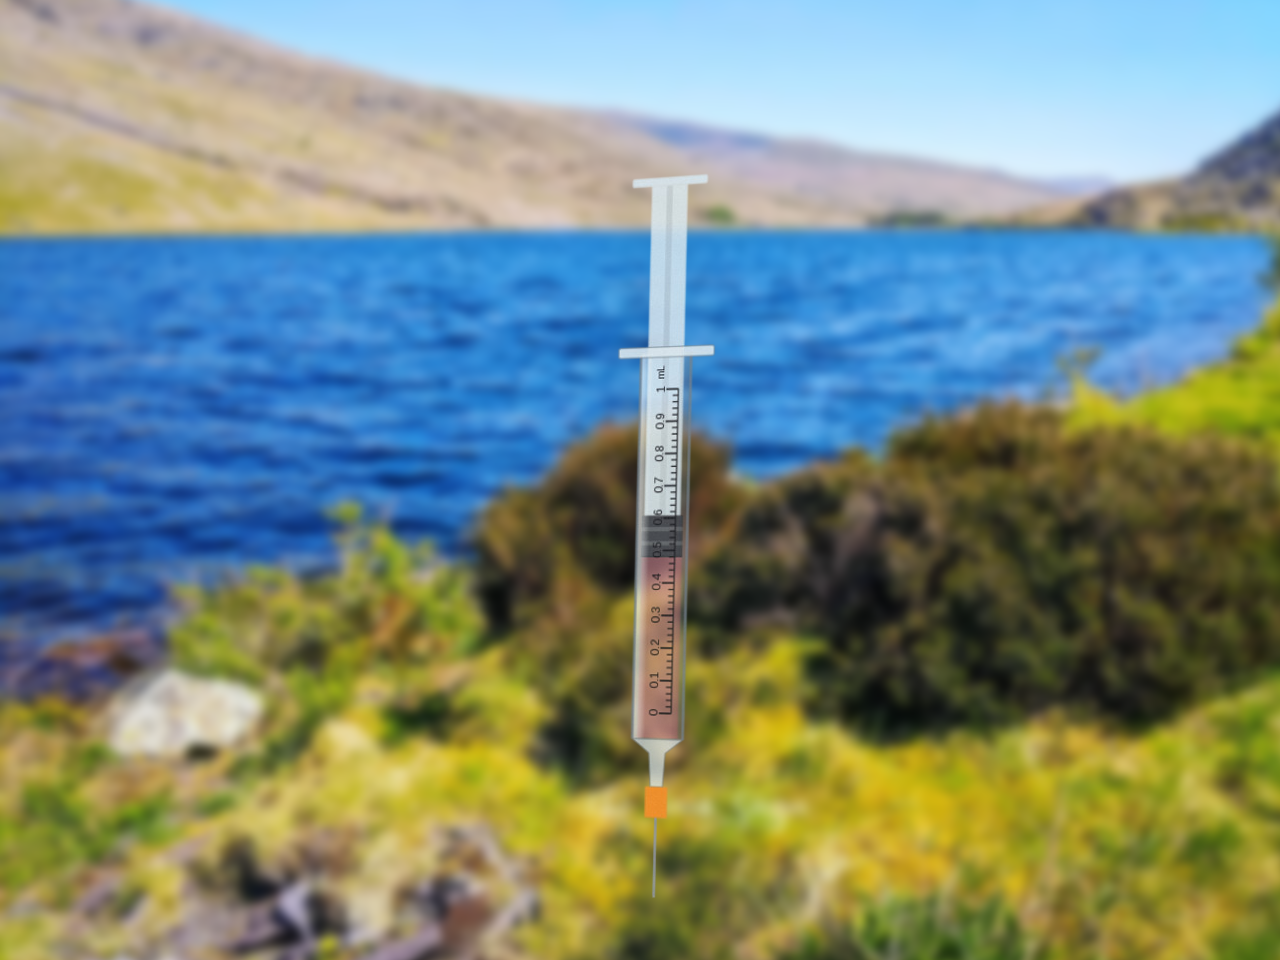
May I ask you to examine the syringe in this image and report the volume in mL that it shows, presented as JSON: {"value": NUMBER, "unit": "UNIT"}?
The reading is {"value": 0.48, "unit": "mL"}
